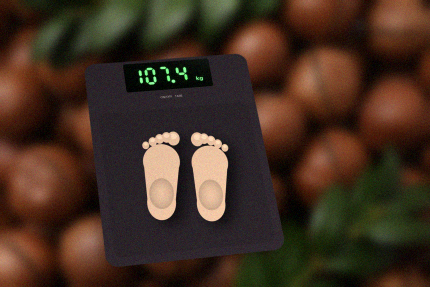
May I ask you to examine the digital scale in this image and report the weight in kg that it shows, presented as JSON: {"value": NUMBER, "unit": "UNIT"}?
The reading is {"value": 107.4, "unit": "kg"}
